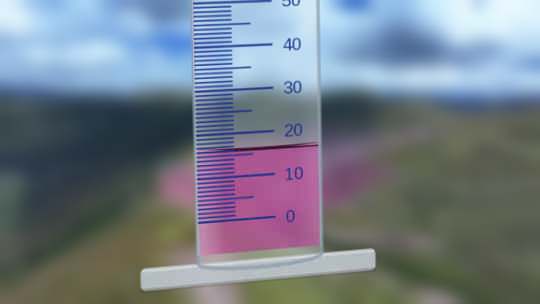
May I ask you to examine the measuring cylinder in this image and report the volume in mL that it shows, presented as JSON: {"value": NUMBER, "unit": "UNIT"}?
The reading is {"value": 16, "unit": "mL"}
